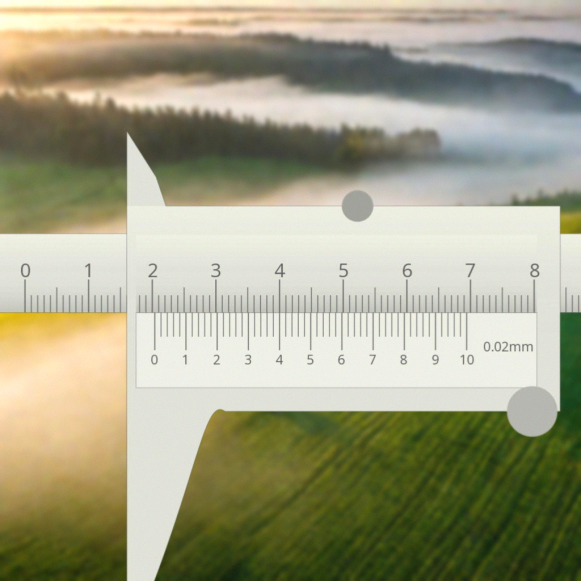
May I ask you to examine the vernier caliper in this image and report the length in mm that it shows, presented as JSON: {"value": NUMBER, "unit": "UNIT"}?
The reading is {"value": 20.4, "unit": "mm"}
